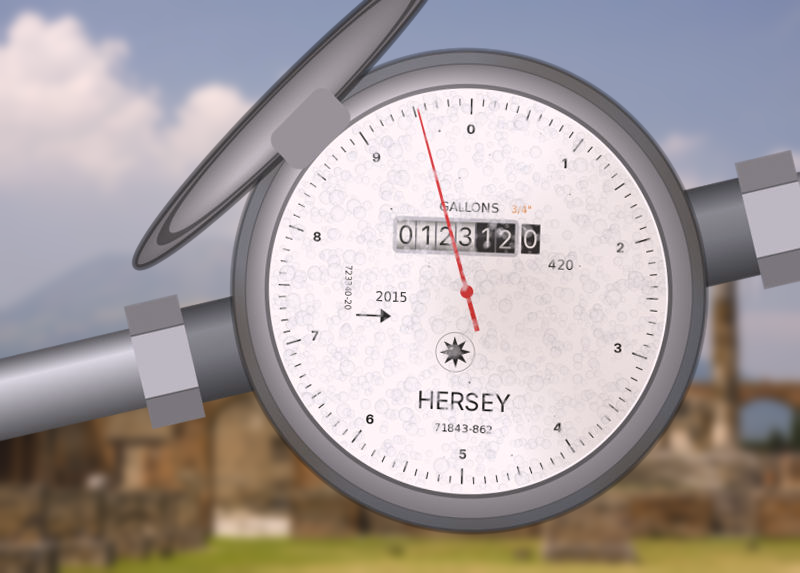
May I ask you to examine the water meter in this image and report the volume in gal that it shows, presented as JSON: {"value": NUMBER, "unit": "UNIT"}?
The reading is {"value": 123119.5, "unit": "gal"}
